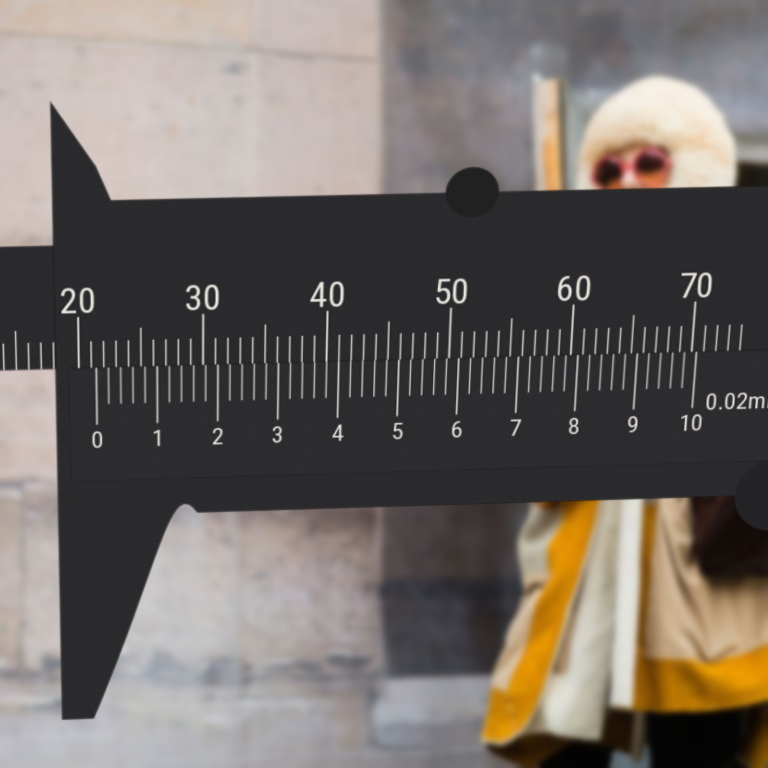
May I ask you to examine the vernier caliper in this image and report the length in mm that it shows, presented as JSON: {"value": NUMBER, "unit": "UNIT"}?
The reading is {"value": 21.4, "unit": "mm"}
